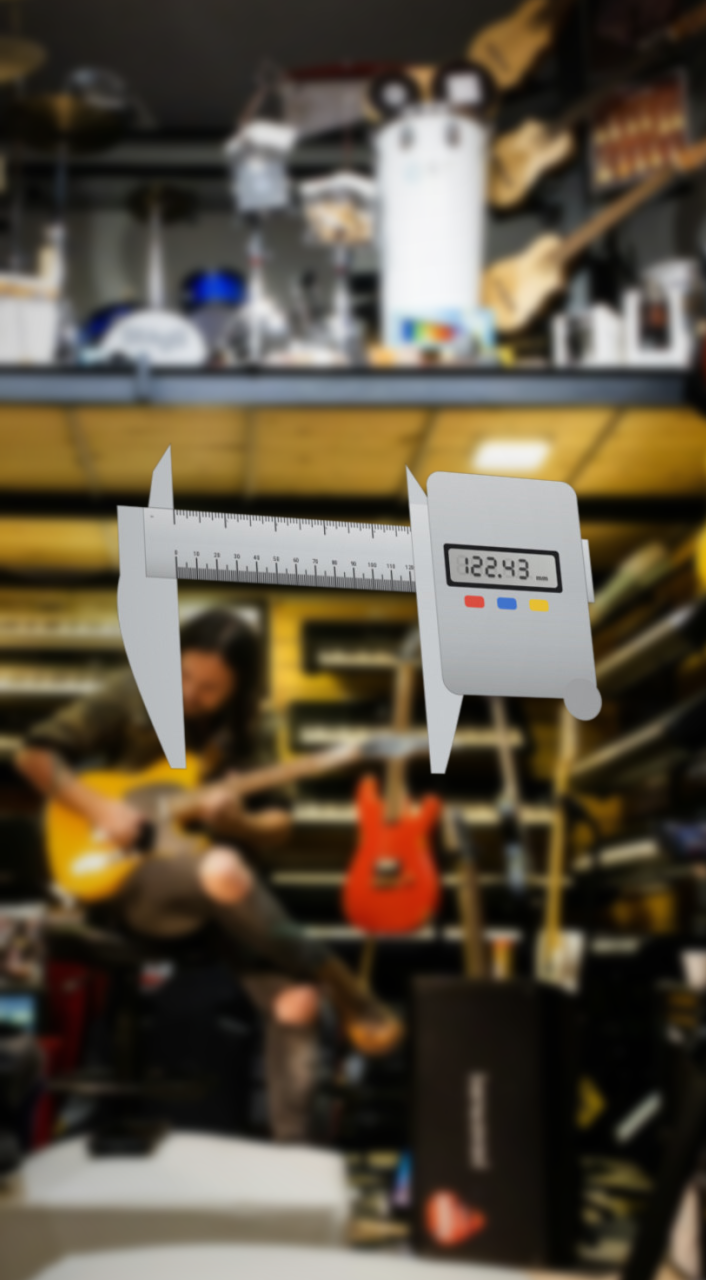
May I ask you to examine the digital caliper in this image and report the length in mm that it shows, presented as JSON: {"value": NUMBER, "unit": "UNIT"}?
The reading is {"value": 122.43, "unit": "mm"}
